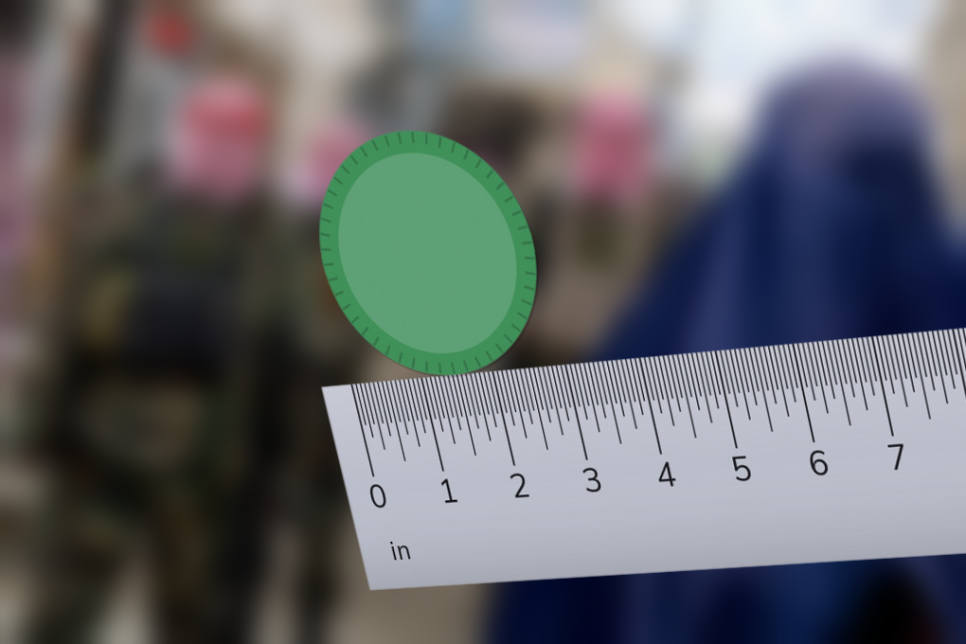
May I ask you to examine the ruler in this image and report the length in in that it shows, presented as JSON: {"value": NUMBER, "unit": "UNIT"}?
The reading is {"value": 2.9375, "unit": "in"}
